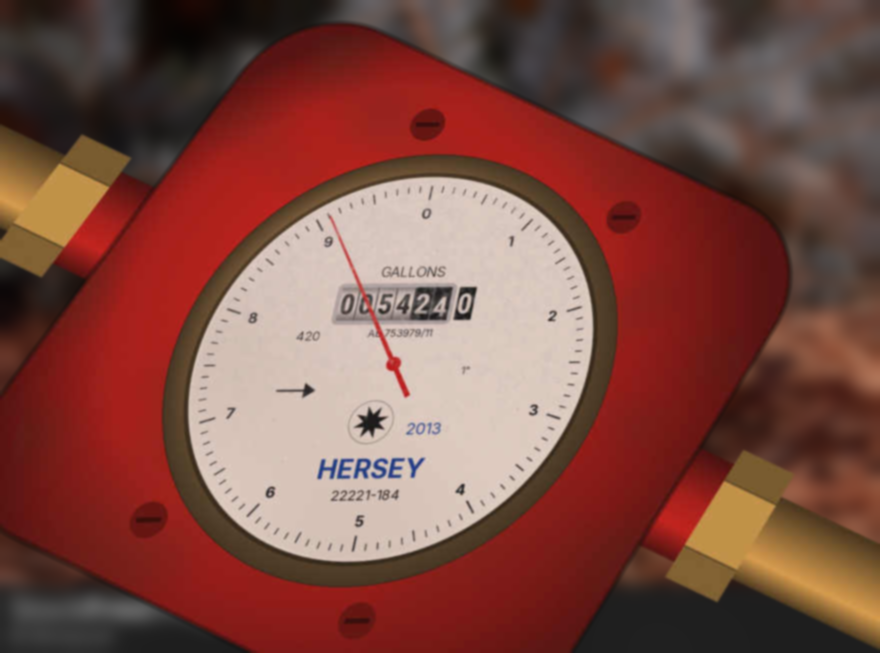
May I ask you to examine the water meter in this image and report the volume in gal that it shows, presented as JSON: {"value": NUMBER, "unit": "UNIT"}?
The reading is {"value": 54239.1, "unit": "gal"}
